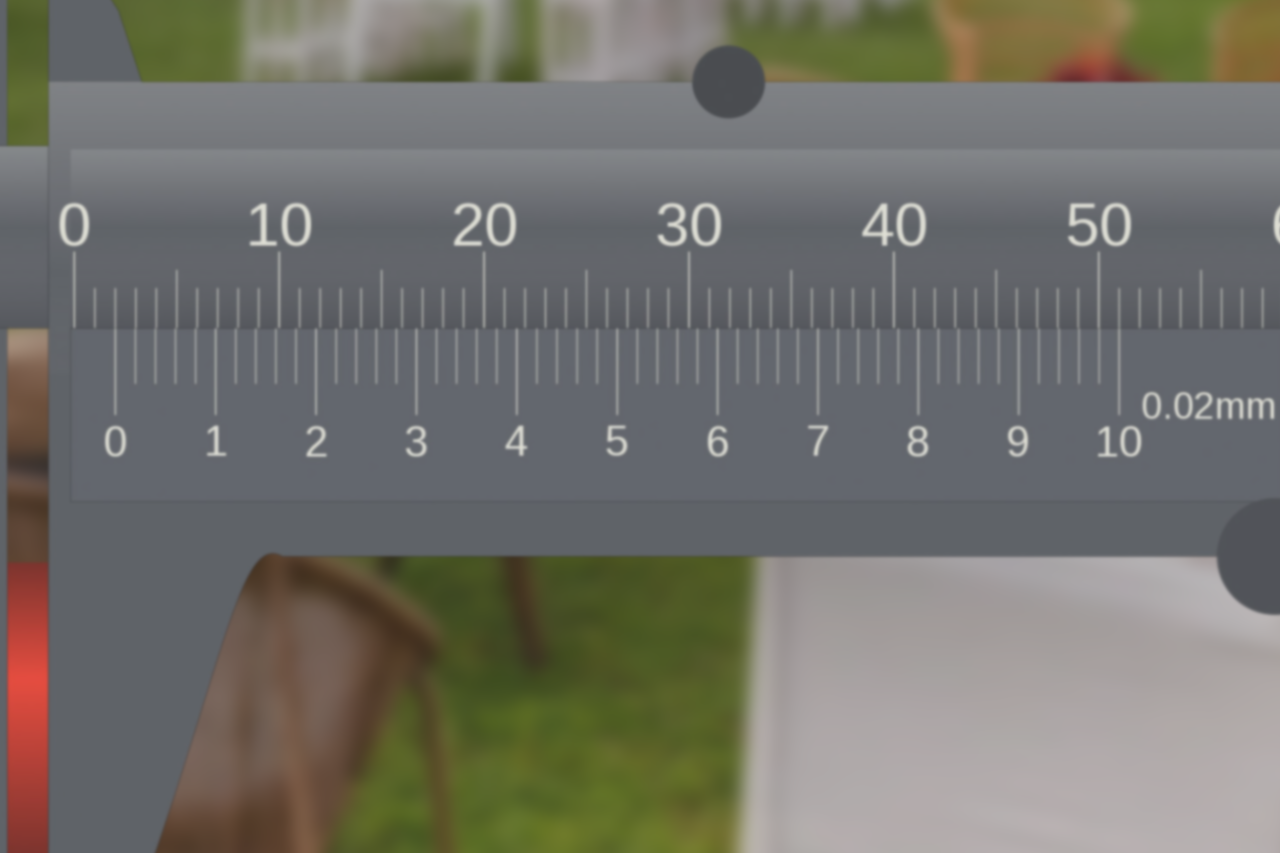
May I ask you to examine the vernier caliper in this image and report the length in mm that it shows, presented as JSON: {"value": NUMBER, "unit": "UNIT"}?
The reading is {"value": 2.0, "unit": "mm"}
